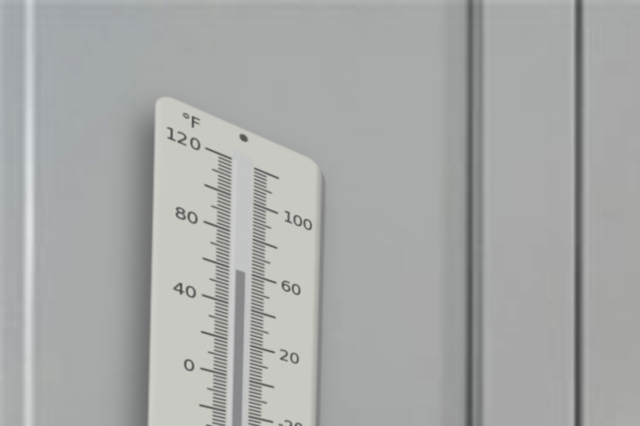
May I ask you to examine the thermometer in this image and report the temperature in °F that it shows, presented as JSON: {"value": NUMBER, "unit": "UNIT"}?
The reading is {"value": 60, "unit": "°F"}
